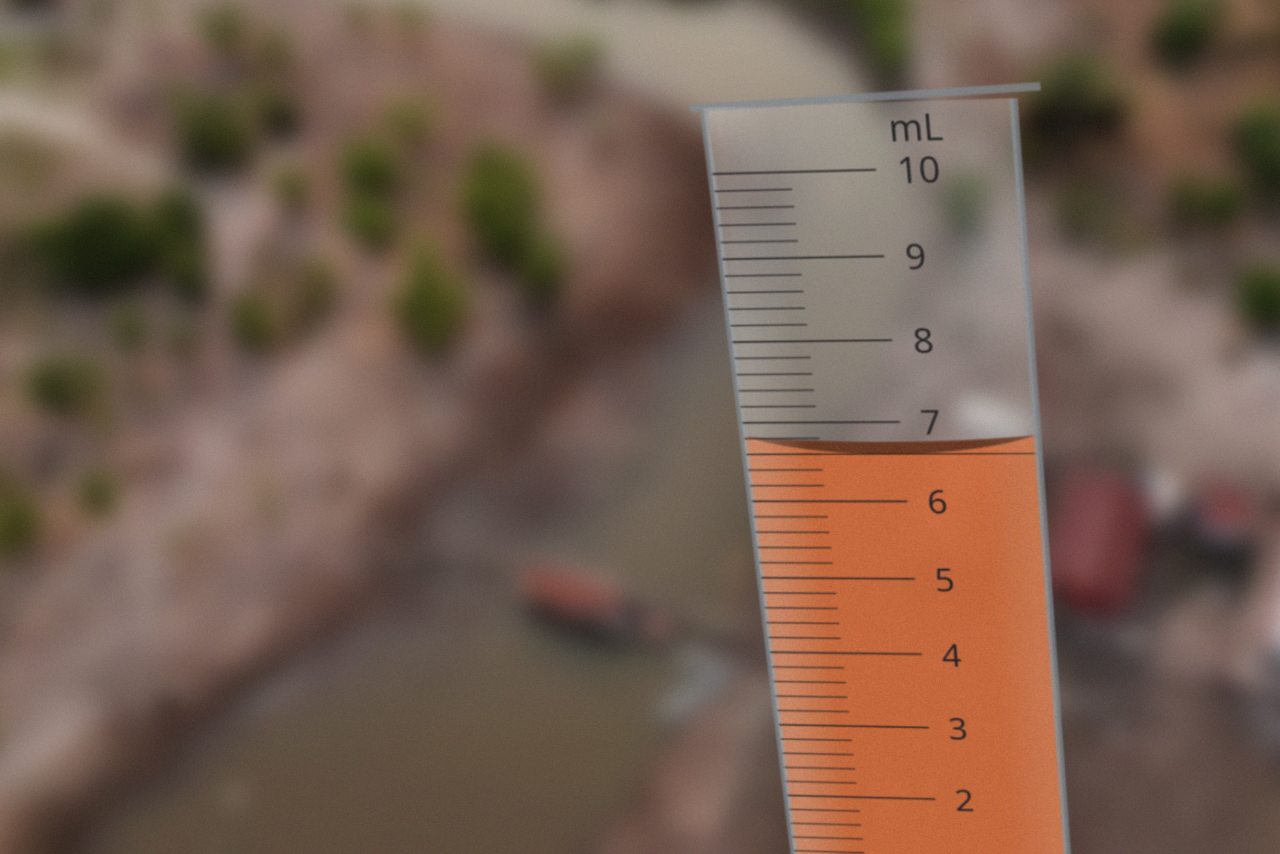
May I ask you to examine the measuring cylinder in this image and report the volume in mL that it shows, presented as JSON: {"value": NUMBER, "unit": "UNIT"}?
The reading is {"value": 6.6, "unit": "mL"}
